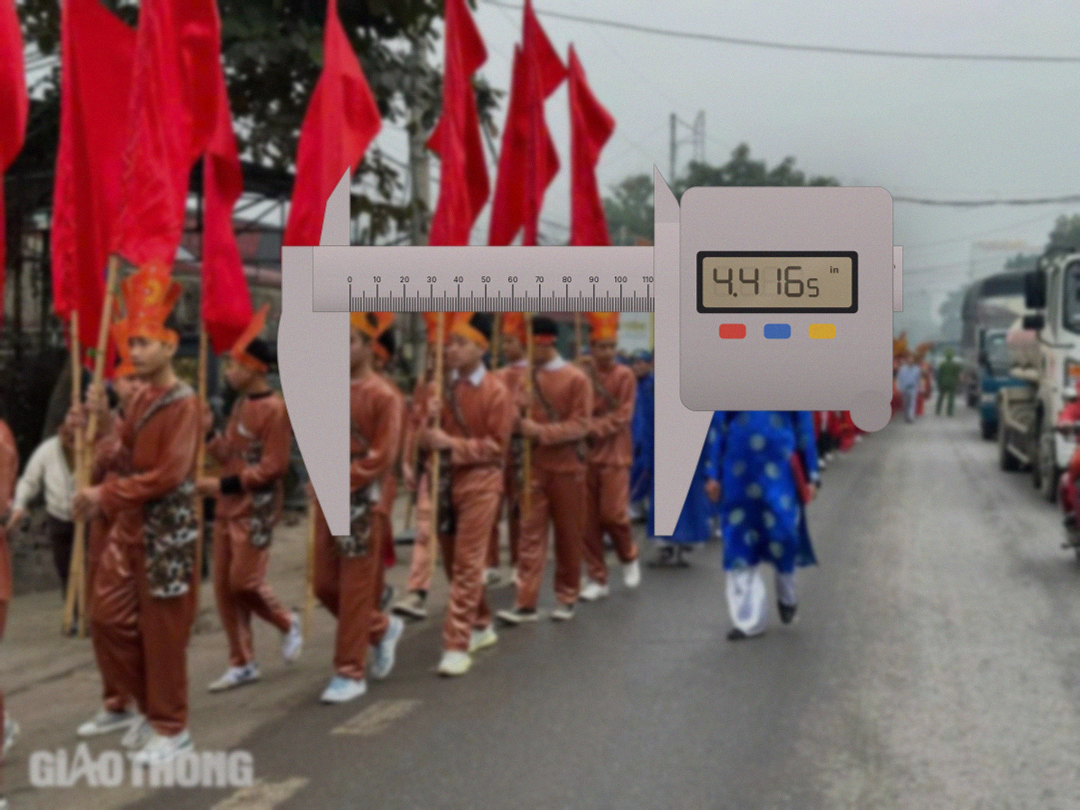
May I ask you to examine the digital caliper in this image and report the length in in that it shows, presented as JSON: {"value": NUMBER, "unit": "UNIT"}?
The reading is {"value": 4.4165, "unit": "in"}
